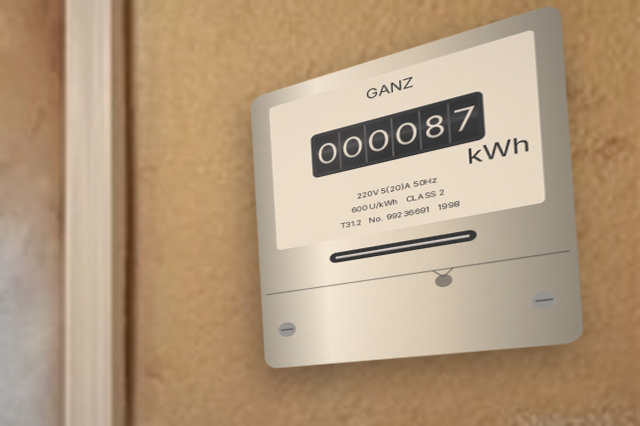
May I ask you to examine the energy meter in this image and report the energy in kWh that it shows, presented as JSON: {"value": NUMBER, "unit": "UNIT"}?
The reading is {"value": 87, "unit": "kWh"}
